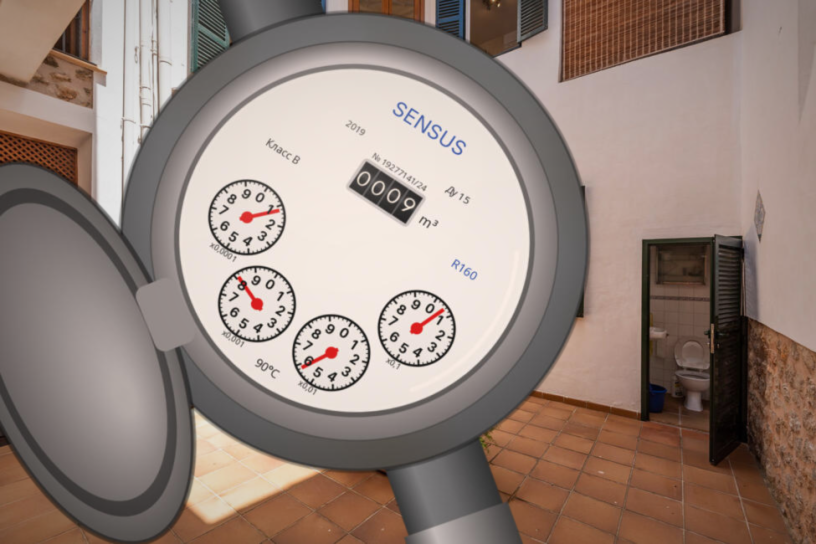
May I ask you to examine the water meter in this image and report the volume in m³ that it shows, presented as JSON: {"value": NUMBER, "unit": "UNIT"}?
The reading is {"value": 9.0581, "unit": "m³"}
